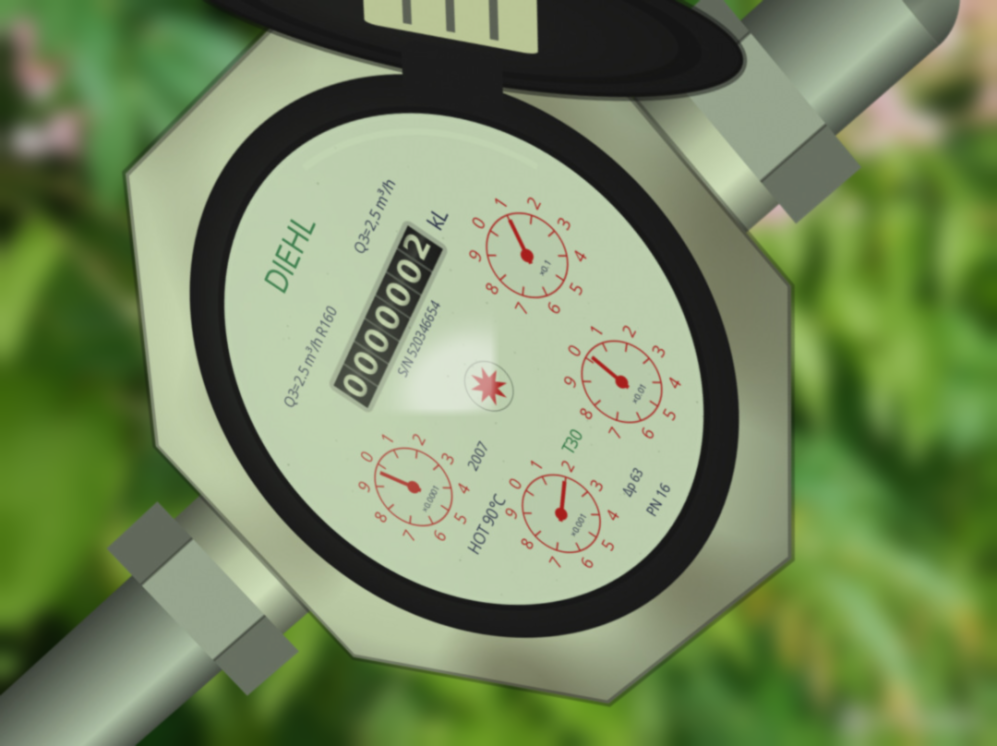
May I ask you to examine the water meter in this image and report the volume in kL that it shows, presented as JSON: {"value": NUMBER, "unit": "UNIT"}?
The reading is {"value": 2.1019, "unit": "kL"}
